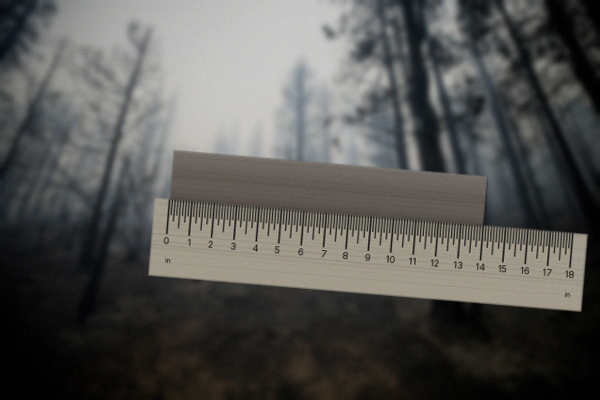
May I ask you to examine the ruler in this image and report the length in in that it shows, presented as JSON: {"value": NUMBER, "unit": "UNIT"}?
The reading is {"value": 14, "unit": "in"}
